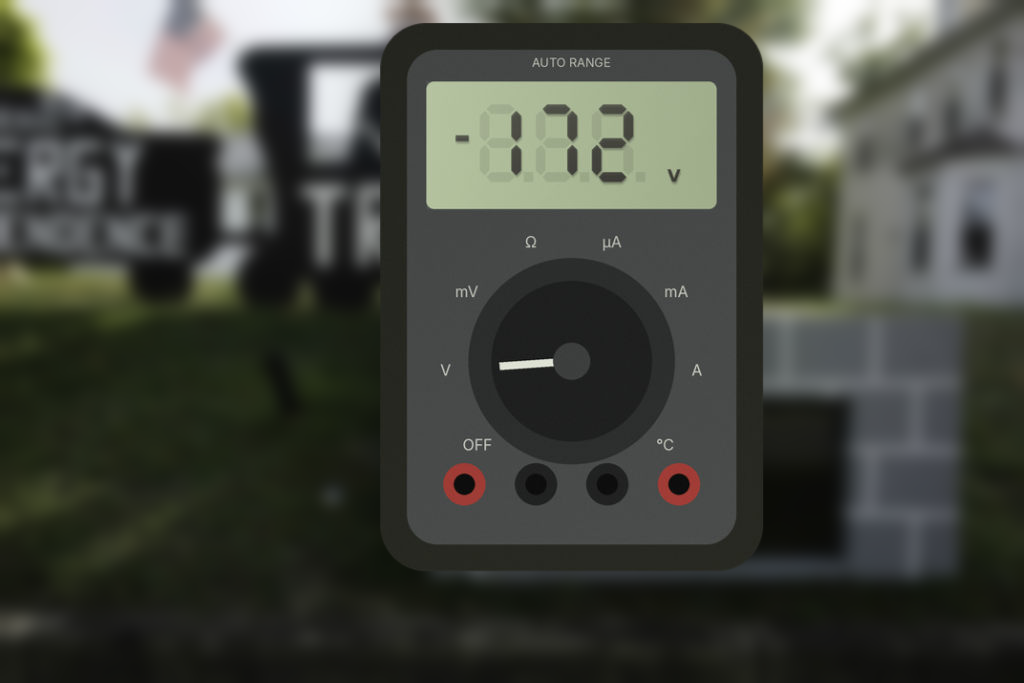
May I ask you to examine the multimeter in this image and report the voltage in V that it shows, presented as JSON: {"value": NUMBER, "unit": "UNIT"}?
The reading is {"value": -172, "unit": "V"}
